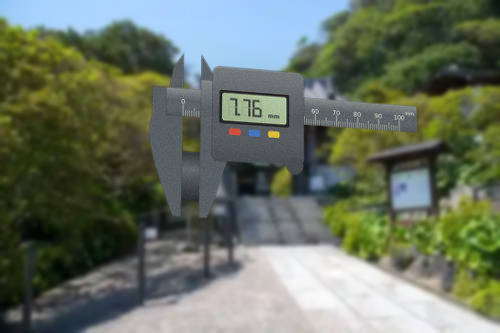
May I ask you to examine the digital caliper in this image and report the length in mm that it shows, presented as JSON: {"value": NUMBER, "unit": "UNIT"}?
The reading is {"value": 7.76, "unit": "mm"}
